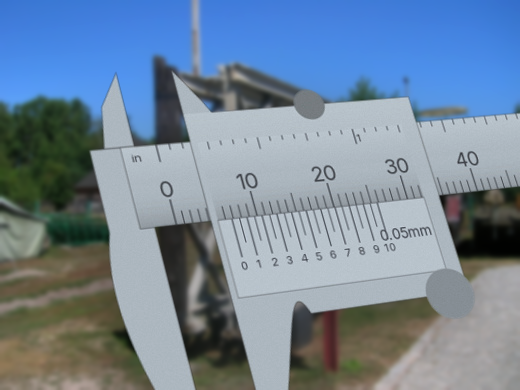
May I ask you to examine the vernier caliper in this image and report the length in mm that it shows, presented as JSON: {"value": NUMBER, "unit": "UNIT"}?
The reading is {"value": 6.8, "unit": "mm"}
